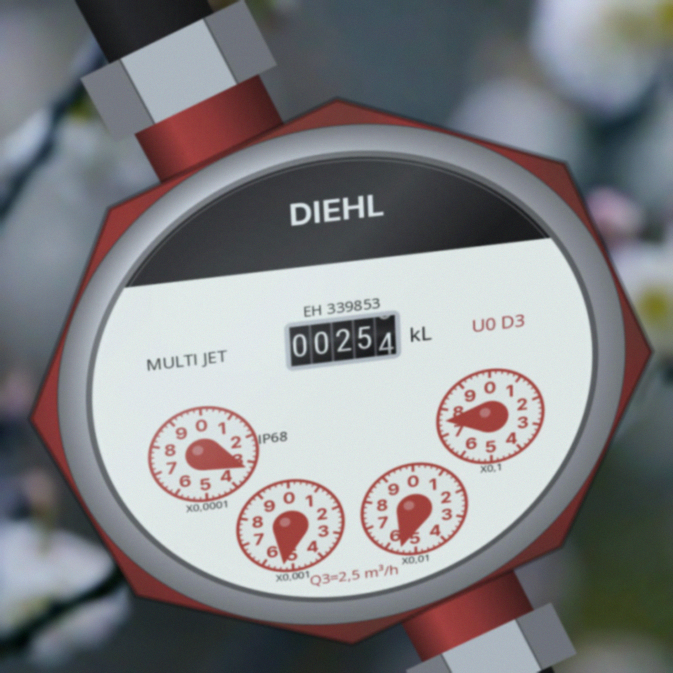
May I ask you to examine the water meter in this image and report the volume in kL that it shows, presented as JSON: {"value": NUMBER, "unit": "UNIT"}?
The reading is {"value": 253.7553, "unit": "kL"}
